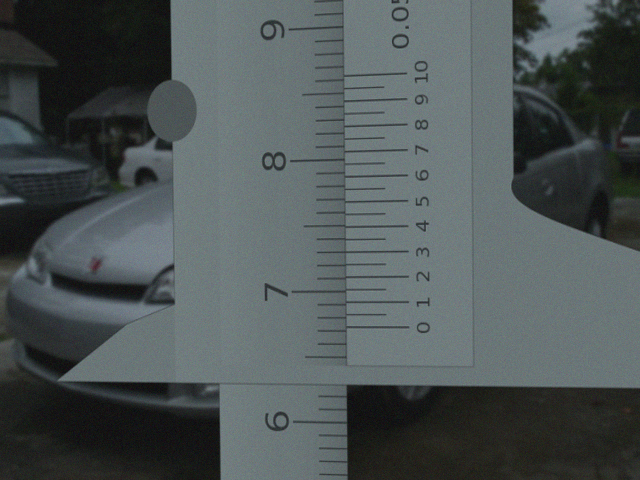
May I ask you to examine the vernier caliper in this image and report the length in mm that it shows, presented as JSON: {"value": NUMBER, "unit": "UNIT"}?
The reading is {"value": 67.3, "unit": "mm"}
